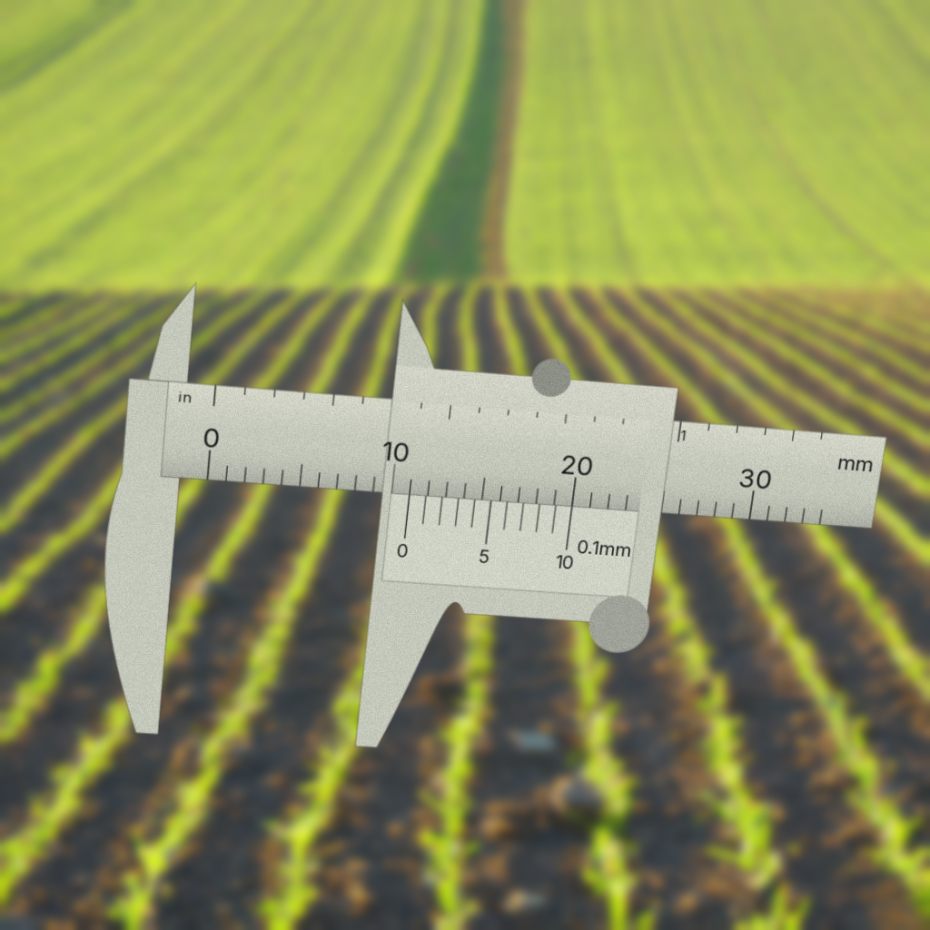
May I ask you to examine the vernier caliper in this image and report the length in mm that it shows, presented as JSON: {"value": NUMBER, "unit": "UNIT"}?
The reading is {"value": 11.0, "unit": "mm"}
